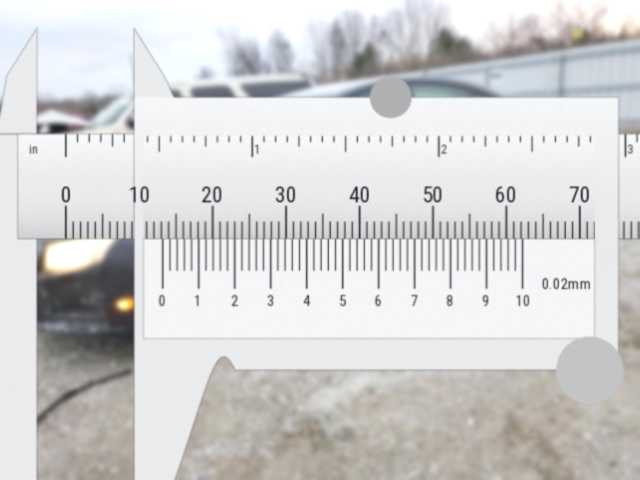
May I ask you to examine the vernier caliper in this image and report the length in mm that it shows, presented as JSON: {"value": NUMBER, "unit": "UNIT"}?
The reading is {"value": 13.2, "unit": "mm"}
